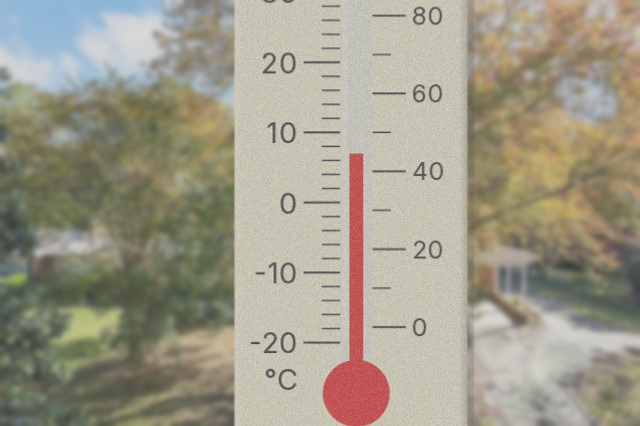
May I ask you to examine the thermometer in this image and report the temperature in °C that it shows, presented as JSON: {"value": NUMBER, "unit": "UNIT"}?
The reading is {"value": 7, "unit": "°C"}
